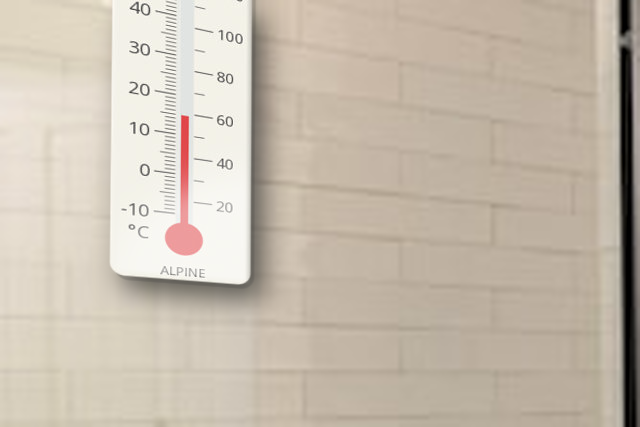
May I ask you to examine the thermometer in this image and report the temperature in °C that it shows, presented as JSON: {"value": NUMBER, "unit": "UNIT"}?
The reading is {"value": 15, "unit": "°C"}
